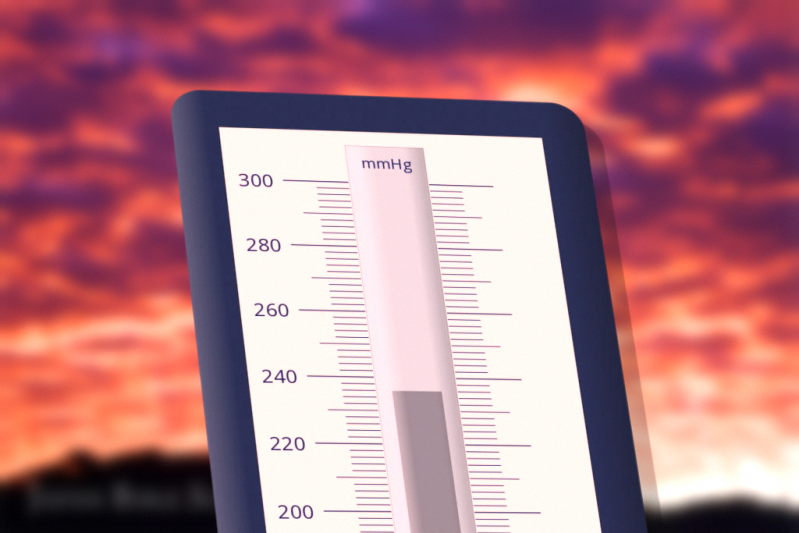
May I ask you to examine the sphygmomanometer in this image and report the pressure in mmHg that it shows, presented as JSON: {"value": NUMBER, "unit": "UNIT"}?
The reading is {"value": 236, "unit": "mmHg"}
